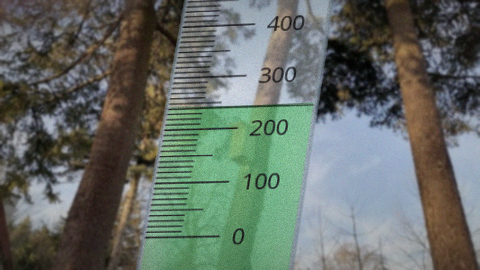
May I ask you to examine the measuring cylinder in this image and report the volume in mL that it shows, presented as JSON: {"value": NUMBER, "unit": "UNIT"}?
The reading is {"value": 240, "unit": "mL"}
